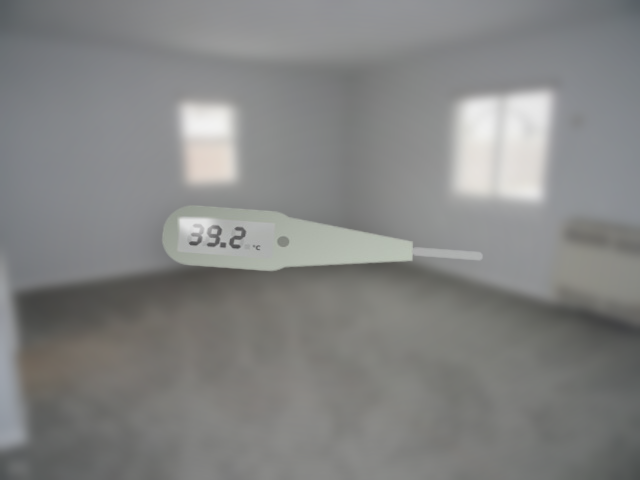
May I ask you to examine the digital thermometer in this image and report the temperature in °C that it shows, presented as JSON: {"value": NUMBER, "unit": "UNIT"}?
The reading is {"value": 39.2, "unit": "°C"}
